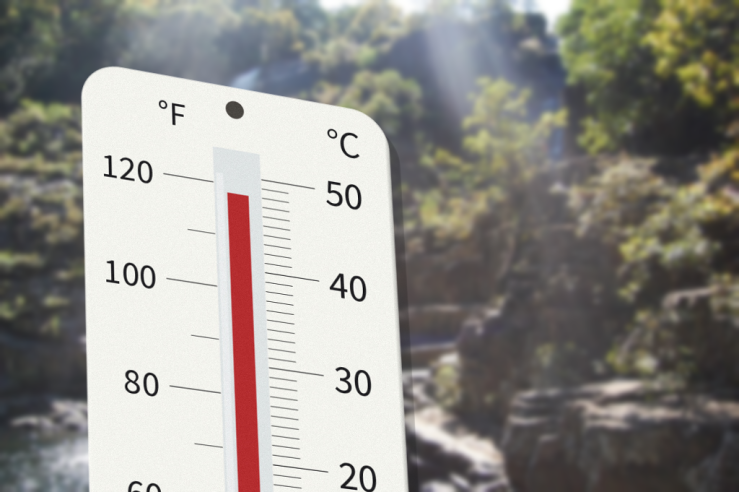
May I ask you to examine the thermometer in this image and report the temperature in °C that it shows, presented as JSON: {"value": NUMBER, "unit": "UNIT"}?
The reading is {"value": 48, "unit": "°C"}
